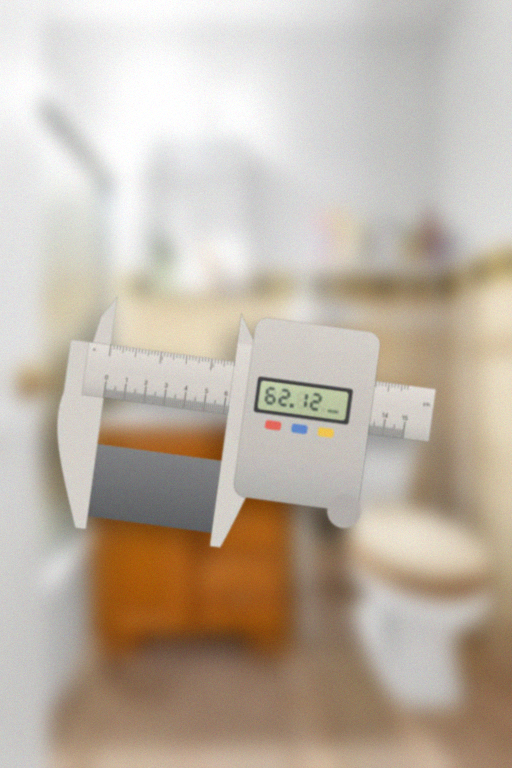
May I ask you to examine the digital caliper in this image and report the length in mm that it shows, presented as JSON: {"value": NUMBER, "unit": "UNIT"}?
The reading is {"value": 62.12, "unit": "mm"}
